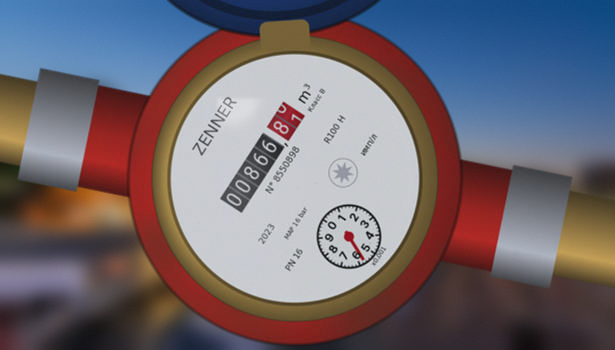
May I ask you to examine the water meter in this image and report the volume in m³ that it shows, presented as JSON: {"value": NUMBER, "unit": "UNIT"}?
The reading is {"value": 866.805, "unit": "m³"}
